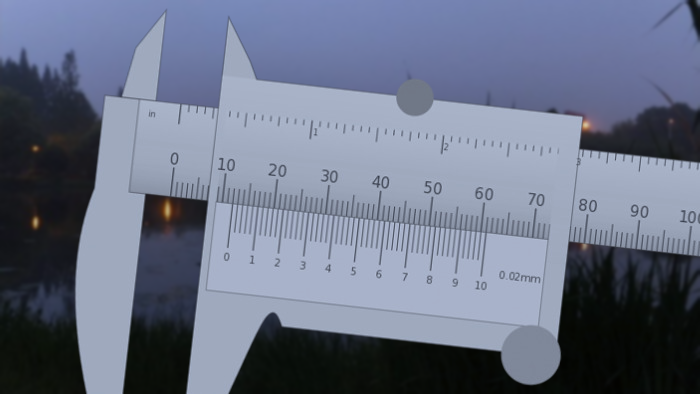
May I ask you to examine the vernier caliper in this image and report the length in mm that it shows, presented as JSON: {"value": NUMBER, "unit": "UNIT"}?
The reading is {"value": 12.0, "unit": "mm"}
